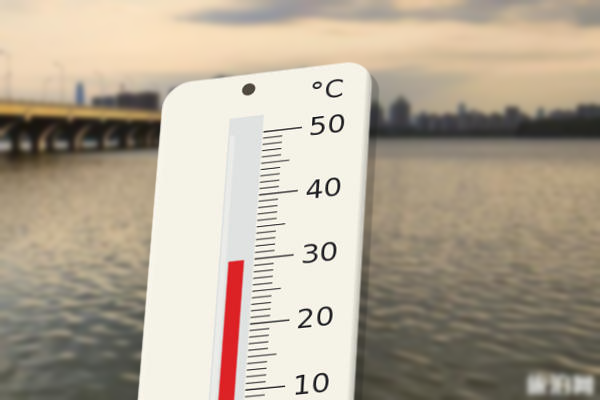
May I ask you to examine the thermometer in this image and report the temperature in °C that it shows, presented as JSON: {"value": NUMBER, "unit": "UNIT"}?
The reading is {"value": 30, "unit": "°C"}
